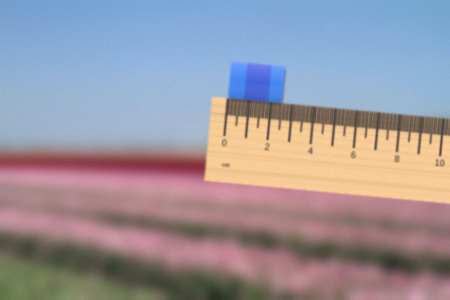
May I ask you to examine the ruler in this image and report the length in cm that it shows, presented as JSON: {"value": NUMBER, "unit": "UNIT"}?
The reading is {"value": 2.5, "unit": "cm"}
